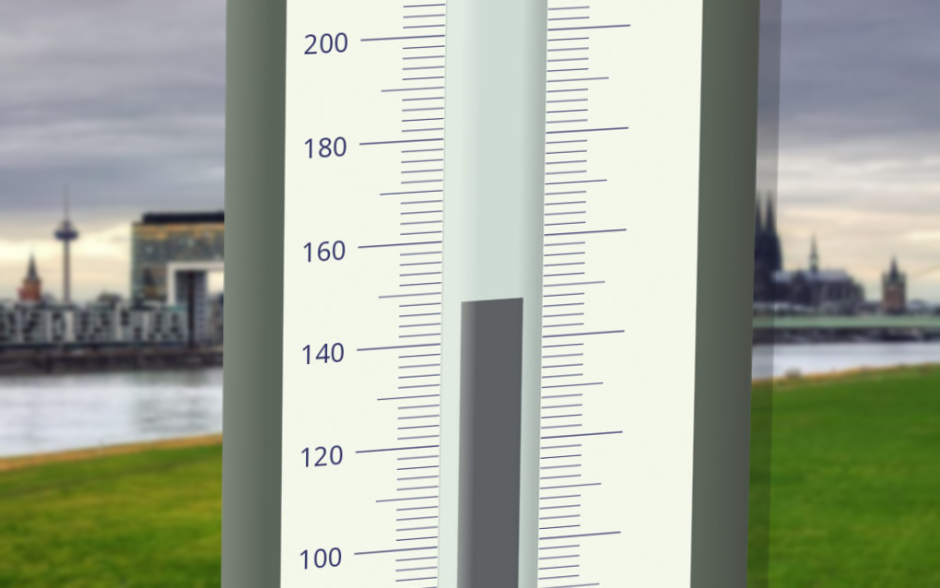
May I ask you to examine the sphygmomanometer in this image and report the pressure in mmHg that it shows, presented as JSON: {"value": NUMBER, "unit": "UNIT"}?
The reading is {"value": 148, "unit": "mmHg"}
